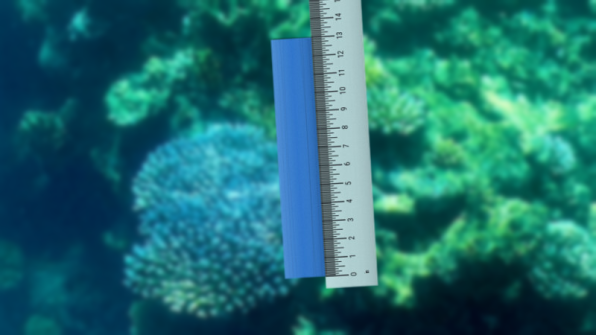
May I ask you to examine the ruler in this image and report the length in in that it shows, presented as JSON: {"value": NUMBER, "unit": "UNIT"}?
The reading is {"value": 13, "unit": "in"}
